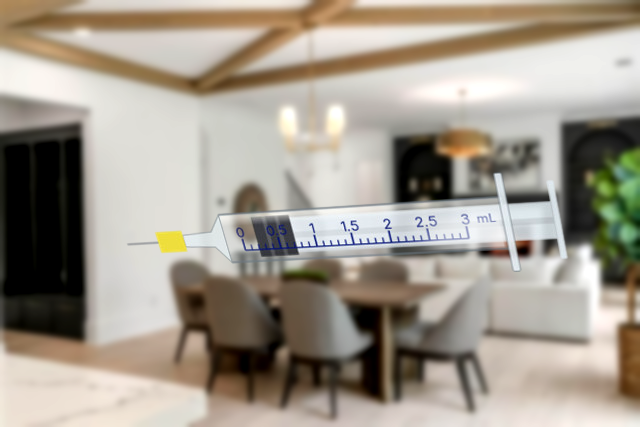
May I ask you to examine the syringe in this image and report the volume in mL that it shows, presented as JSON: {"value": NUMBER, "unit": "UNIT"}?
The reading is {"value": 0.2, "unit": "mL"}
